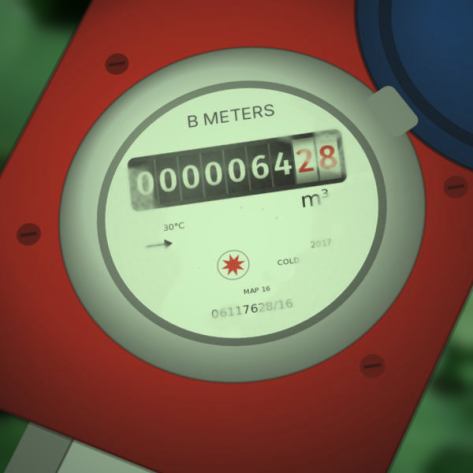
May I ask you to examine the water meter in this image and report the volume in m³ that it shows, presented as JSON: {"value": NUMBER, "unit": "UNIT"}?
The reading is {"value": 64.28, "unit": "m³"}
